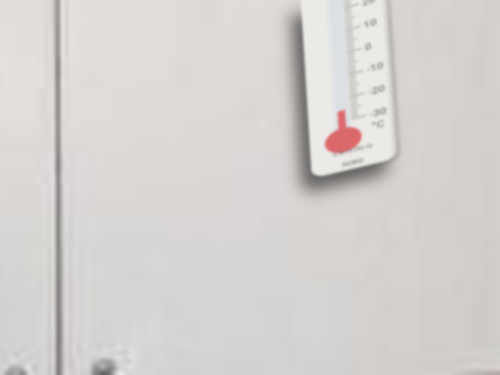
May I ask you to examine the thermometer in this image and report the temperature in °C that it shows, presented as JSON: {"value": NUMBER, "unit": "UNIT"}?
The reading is {"value": -25, "unit": "°C"}
